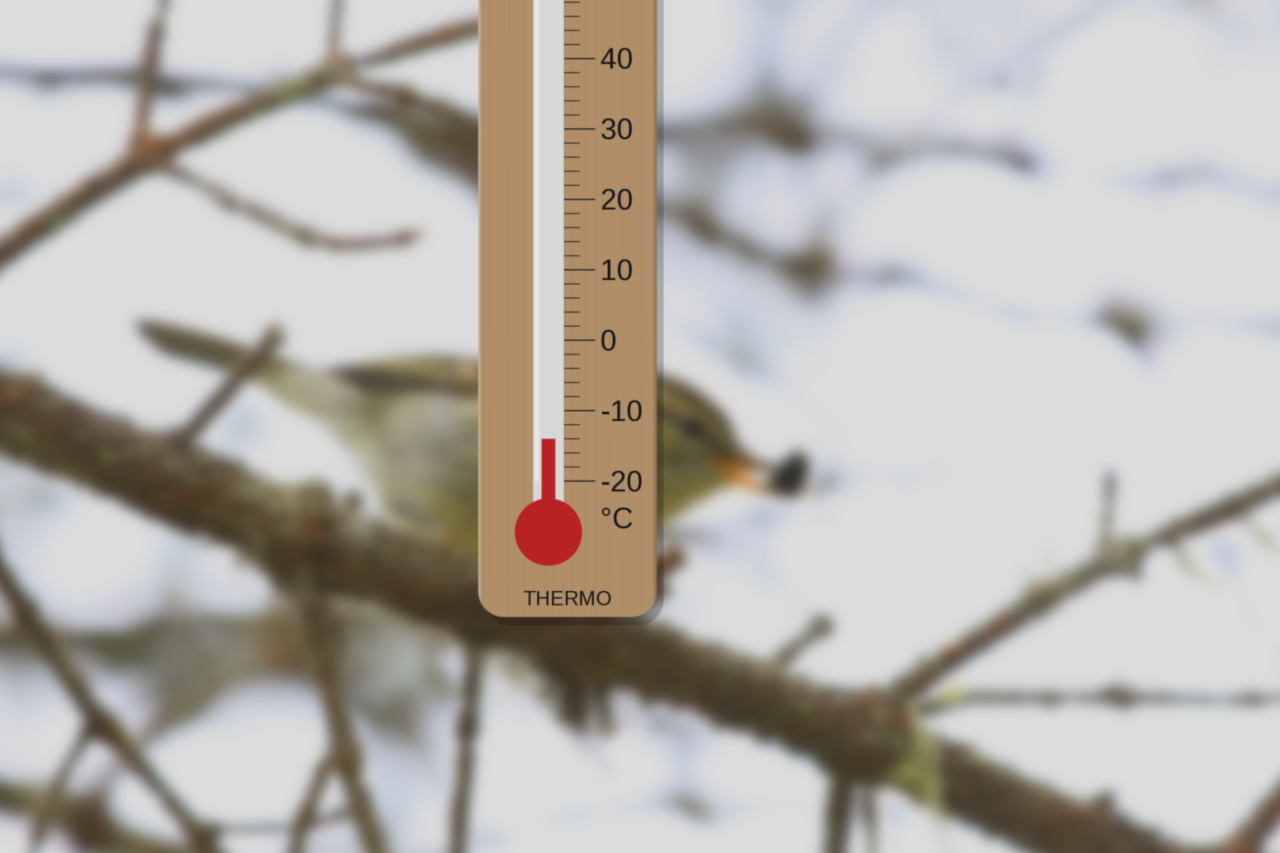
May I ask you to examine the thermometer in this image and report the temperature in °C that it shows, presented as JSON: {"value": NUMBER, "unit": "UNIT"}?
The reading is {"value": -14, "unit": "°C"}
